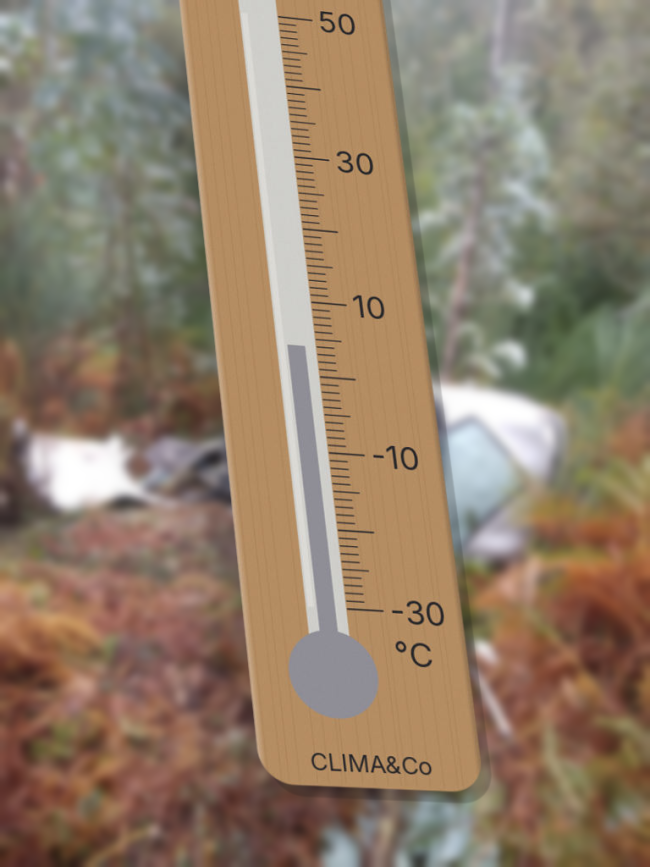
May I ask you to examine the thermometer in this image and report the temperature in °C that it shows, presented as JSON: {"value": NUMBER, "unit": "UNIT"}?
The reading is {"value": 4, "unit": "°C"}
